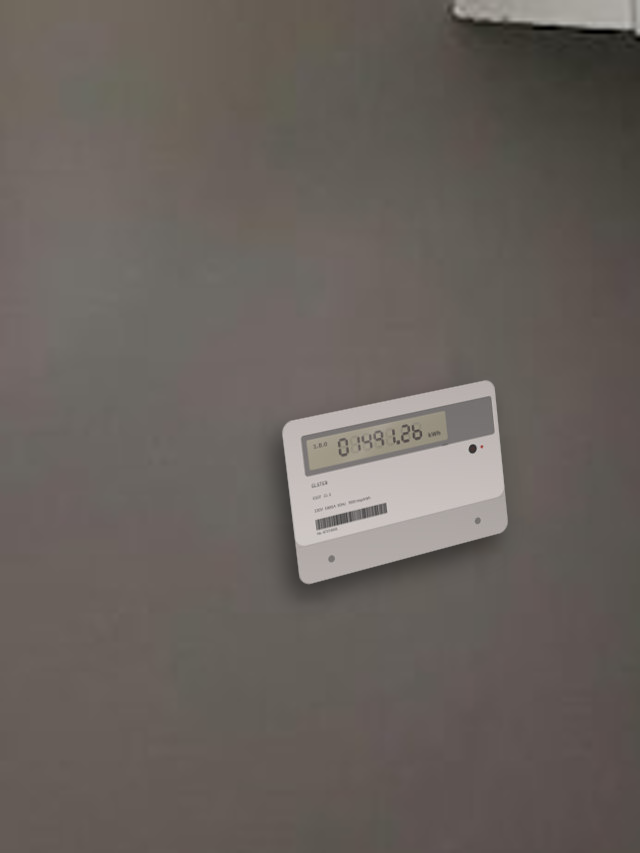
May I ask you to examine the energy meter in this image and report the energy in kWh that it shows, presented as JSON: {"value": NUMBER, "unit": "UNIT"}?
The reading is {"value": 1491.26, "unit": "kWh"}
